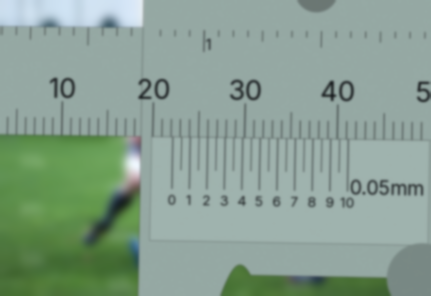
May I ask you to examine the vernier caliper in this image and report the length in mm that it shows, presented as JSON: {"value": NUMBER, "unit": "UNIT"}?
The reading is {"value": 22.2, "unit": "mm"}
